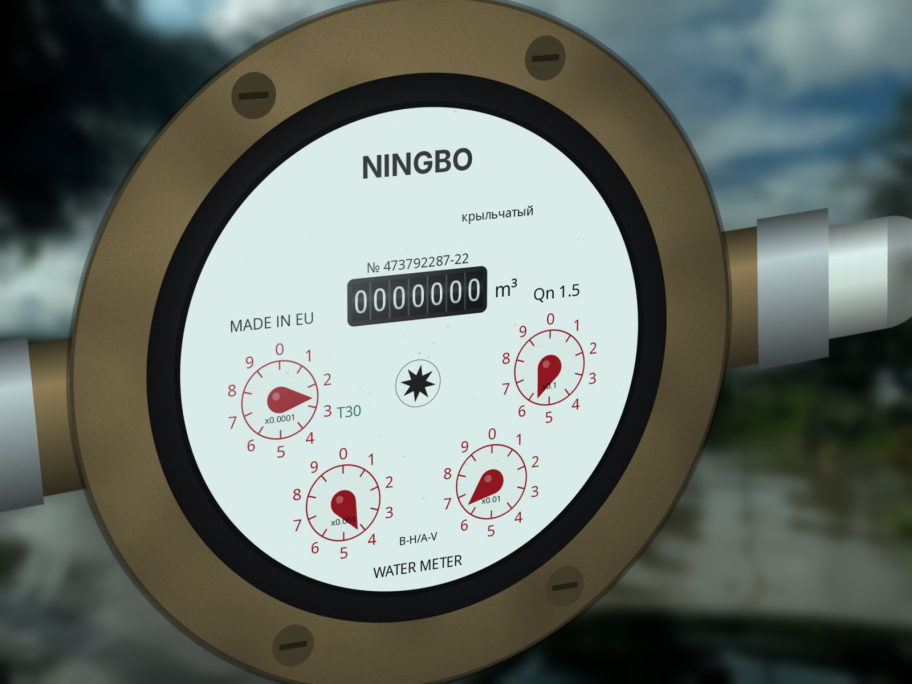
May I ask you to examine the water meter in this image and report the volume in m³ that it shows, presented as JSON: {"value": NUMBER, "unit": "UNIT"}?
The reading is {"value": 0.5642, "unit": "m³"}
